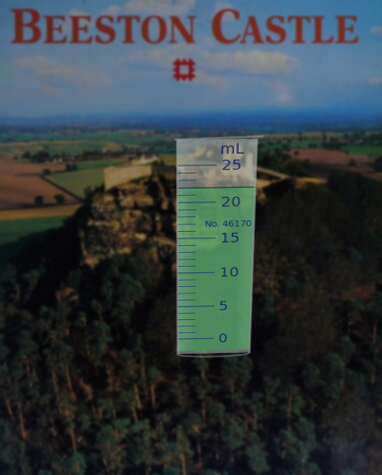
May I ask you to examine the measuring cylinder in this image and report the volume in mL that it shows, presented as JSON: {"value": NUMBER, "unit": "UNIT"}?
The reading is {"value": 22, "unit": "mL"}
